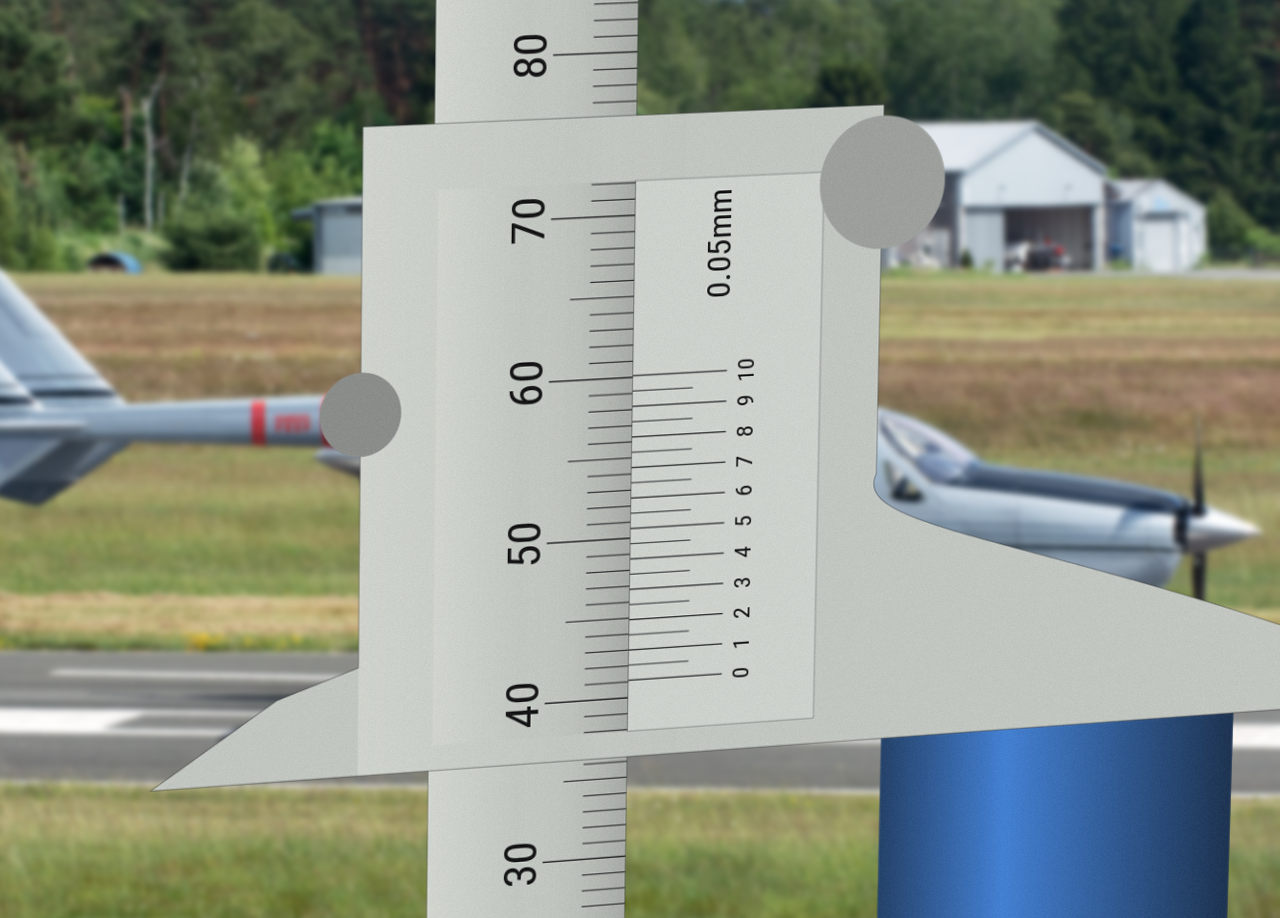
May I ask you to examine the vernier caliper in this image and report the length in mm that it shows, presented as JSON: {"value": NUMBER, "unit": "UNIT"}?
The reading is {"value": 41.1, "unit": "mm"}
